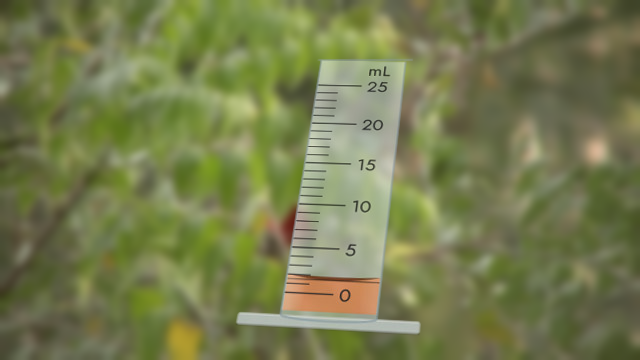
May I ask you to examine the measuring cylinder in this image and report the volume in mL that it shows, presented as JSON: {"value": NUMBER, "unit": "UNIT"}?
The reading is {"value": 1.5, "unit": "mL"}
